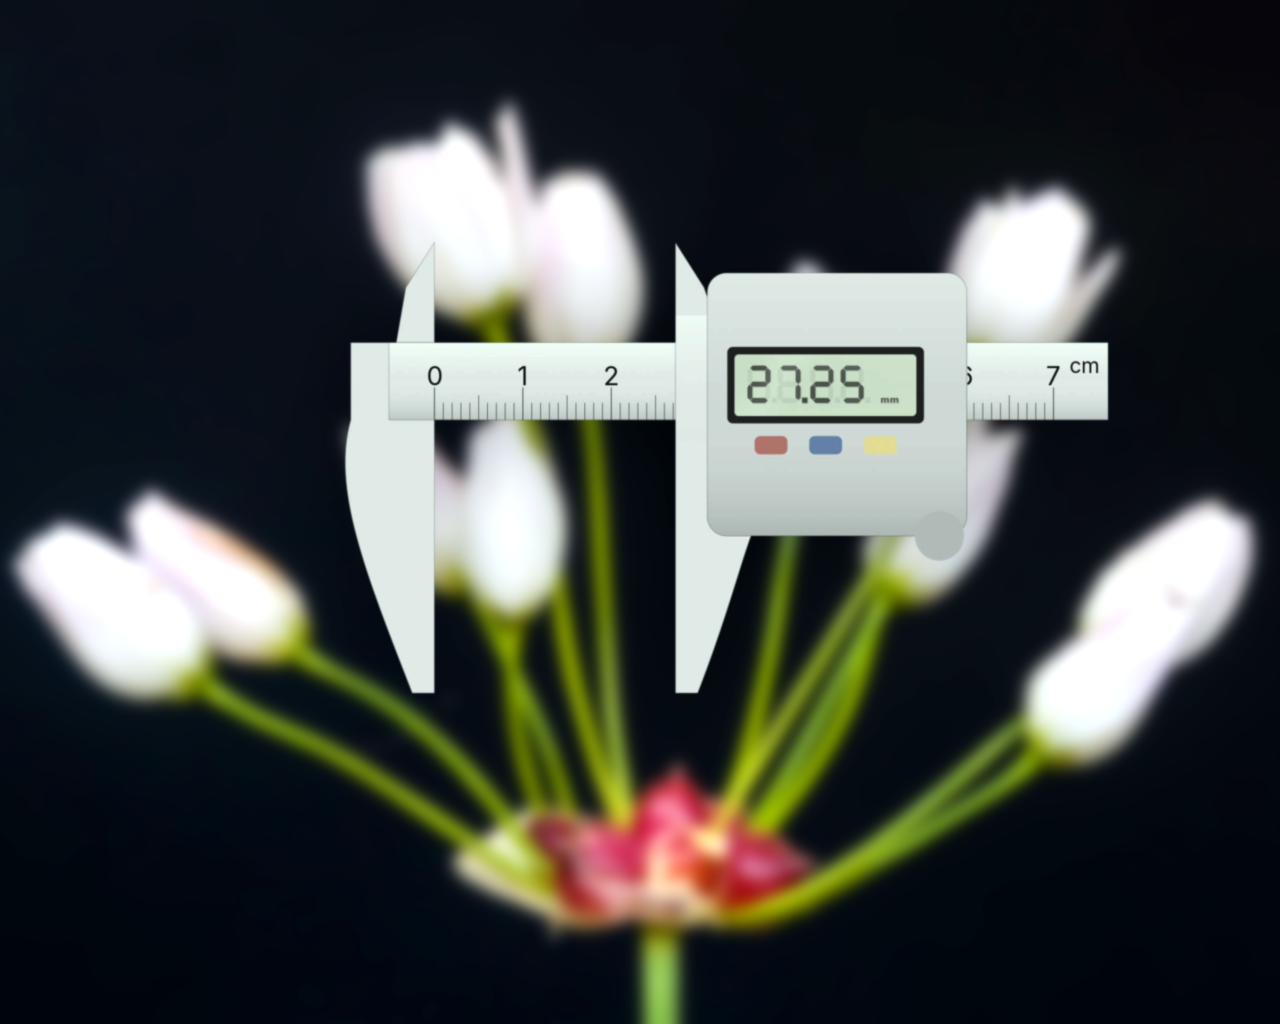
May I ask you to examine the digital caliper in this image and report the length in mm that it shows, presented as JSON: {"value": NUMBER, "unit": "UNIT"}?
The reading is {"value": 27.25, "unit": "mm"}
